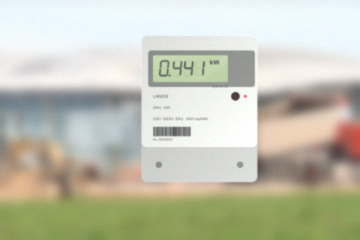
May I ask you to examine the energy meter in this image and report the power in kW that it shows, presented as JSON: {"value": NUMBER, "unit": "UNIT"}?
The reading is {"value": 0.441, "unit": "kW"}
